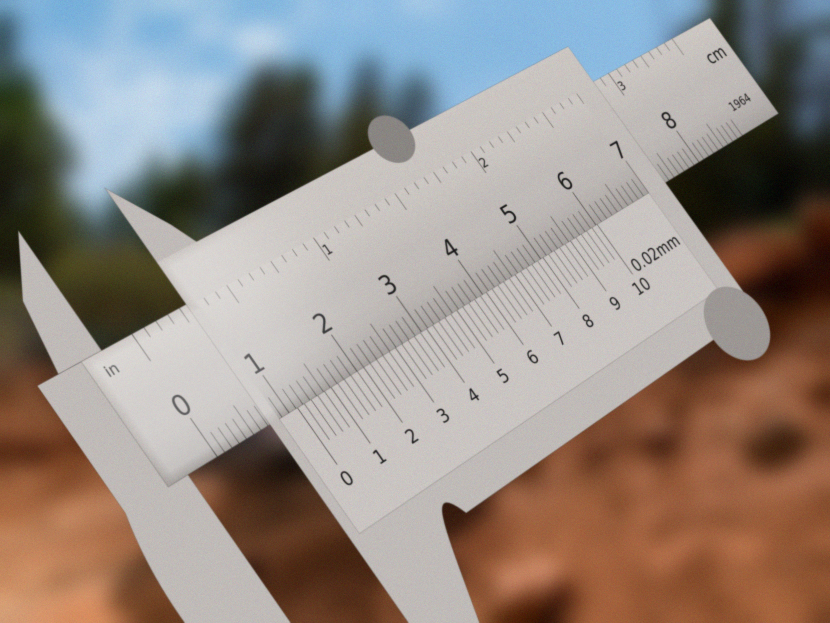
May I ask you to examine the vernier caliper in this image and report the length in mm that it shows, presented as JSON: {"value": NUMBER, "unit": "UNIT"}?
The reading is {"value": 11.2, "unit": "mm"}
